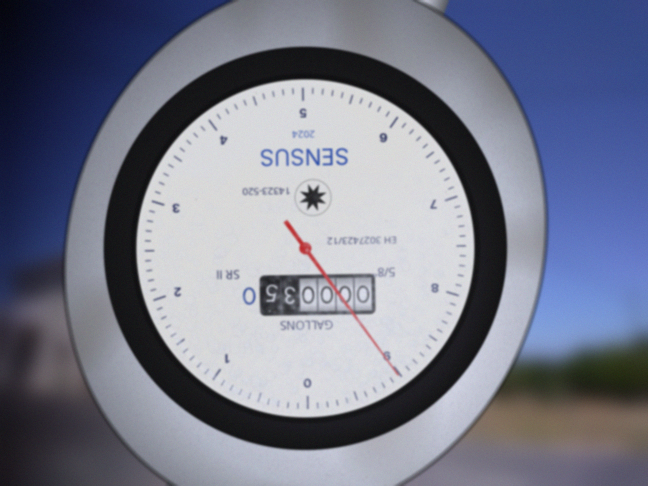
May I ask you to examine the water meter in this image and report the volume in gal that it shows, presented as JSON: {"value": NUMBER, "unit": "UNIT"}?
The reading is {"value": 349.0, "unit": "gal"}
